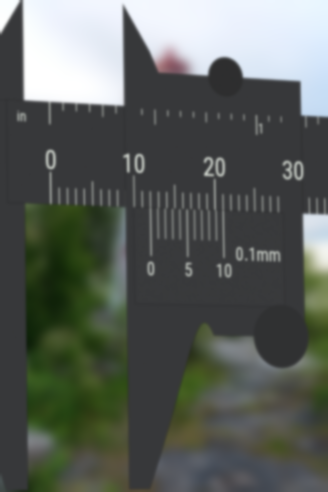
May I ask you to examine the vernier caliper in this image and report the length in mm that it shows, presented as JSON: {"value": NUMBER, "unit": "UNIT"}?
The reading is {"value": 12.0, "unit": "mm"}
